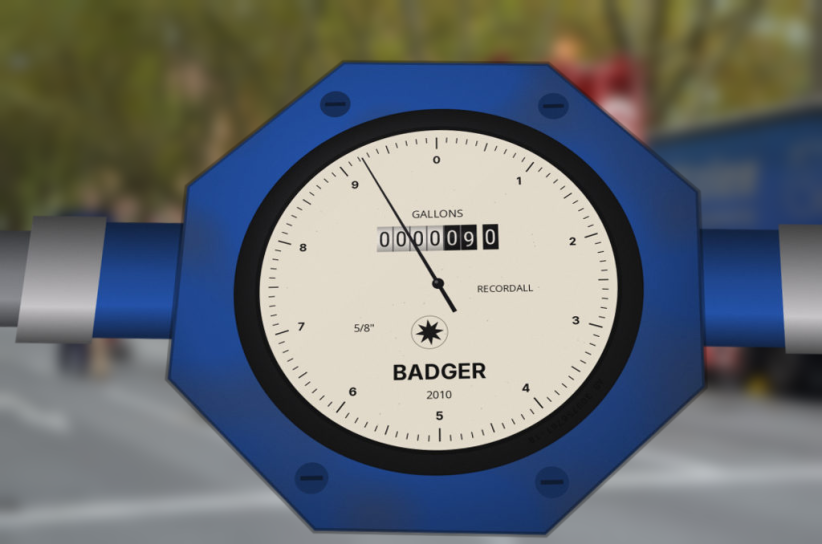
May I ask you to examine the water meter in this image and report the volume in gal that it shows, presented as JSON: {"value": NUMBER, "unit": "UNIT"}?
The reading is {"value": 89.2, "unit": "gal"}
